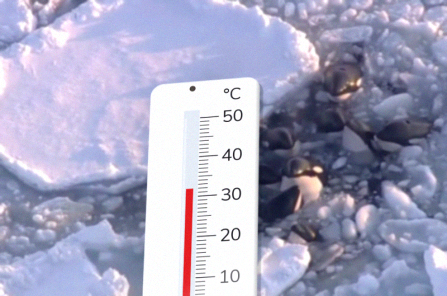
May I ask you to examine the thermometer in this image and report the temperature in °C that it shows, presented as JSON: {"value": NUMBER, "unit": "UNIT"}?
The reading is {"value": 32, "unit": "°C"}
